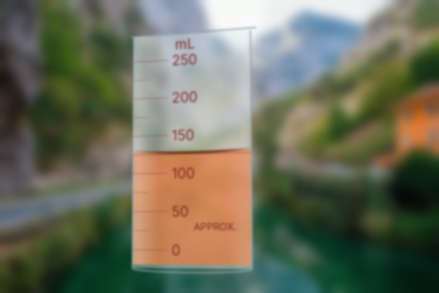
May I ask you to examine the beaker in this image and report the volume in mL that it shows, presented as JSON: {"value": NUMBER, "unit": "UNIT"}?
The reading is {"value": 125, "unit": "mL"}
